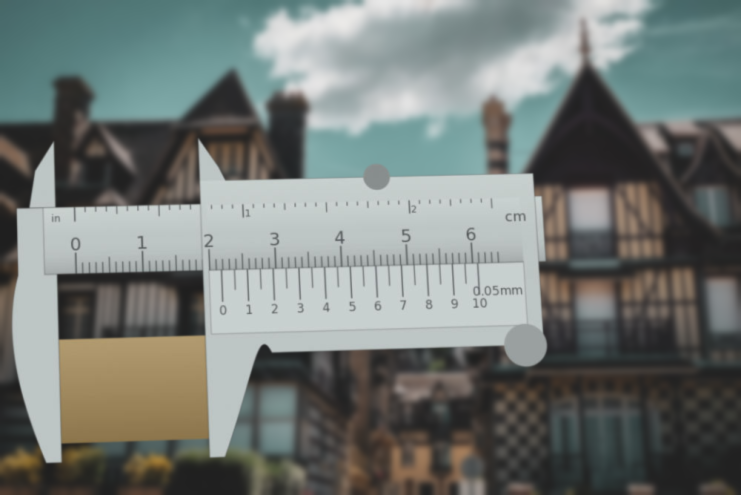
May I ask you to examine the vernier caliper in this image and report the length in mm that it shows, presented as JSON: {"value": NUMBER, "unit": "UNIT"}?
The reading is {"value": 21.8, "unit": "mm"}
